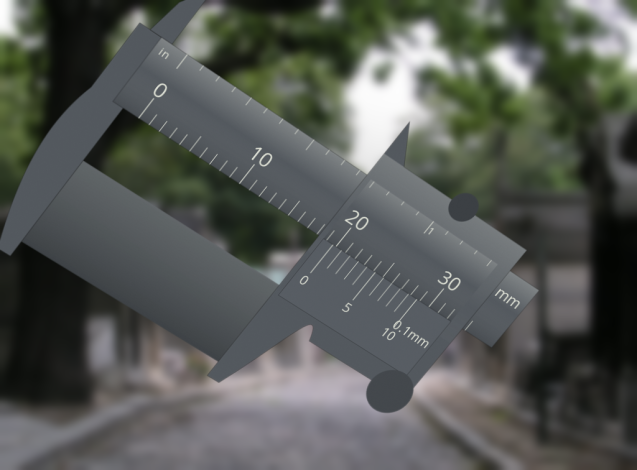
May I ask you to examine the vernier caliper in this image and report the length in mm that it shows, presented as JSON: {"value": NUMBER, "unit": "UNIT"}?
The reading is {"value": 19.7, "unit": "mm"}
